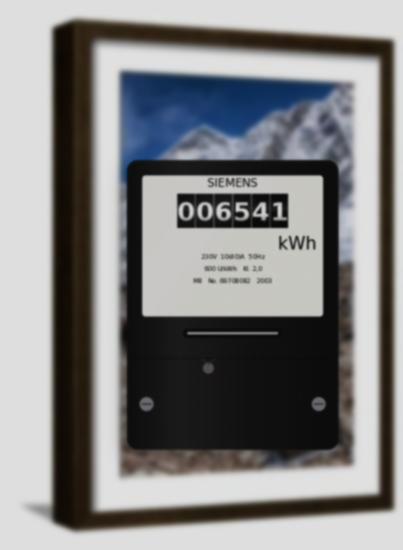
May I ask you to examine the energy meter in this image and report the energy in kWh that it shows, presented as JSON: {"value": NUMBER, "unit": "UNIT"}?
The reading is {"value": 6541, "unit": "kWh"}
